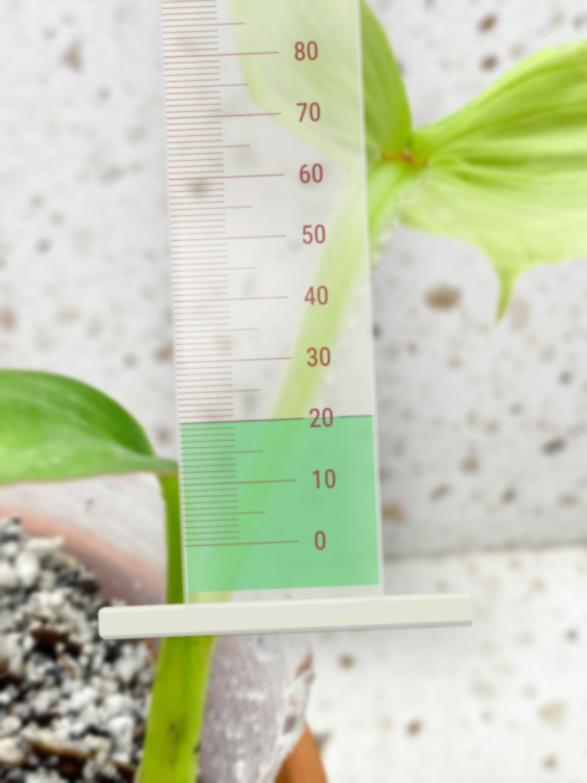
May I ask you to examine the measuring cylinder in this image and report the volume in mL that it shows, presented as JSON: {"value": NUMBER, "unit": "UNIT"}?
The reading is {"value": 20, "unit": "mL"}
